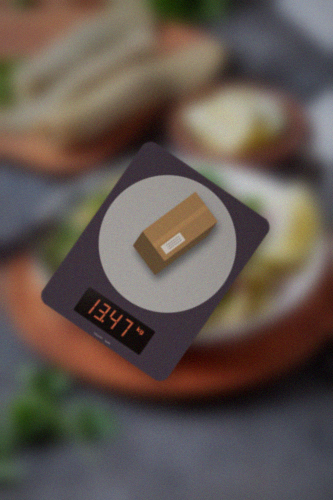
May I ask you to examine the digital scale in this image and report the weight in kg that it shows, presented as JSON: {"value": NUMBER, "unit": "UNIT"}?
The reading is {"value": 13.47, "unit": "kg"}
